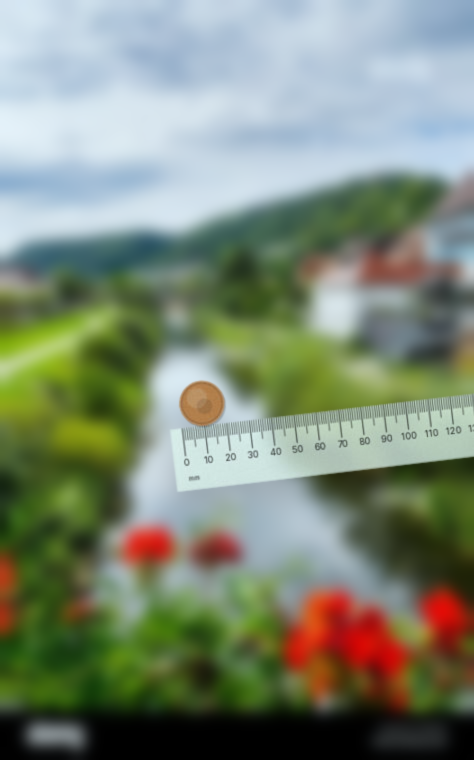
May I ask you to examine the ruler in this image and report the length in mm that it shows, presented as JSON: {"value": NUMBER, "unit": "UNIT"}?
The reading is {"value": 20, "unit": "mm"}
